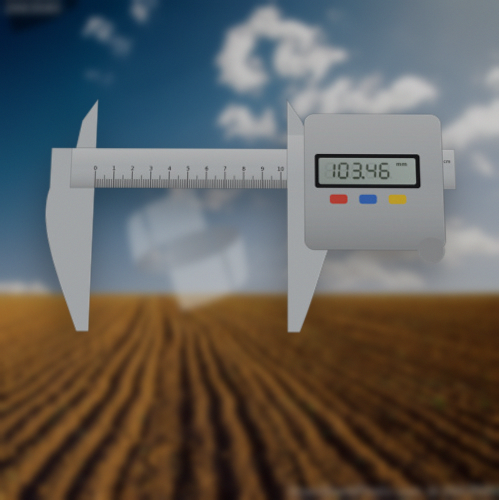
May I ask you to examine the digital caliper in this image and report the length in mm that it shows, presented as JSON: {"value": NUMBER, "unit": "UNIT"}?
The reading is {"value": 103.46, "unit": "mm"}
